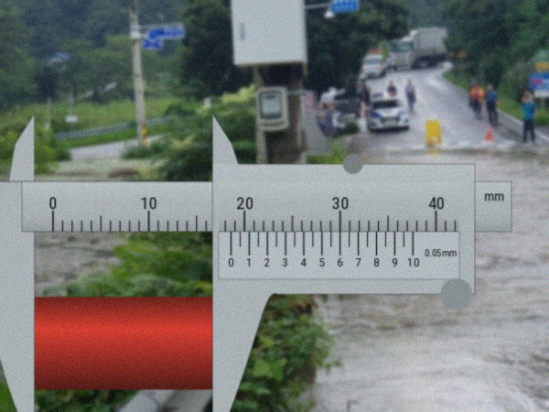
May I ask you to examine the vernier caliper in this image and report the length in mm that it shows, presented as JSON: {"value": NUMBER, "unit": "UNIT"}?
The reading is {"value": 18.6, "unit": "mm"}
